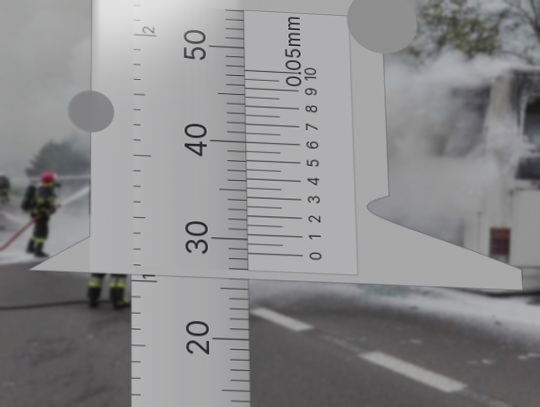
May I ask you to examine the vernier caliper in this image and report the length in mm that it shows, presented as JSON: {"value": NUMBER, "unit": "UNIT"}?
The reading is {"value": 28.6, "unit": "mm"}
